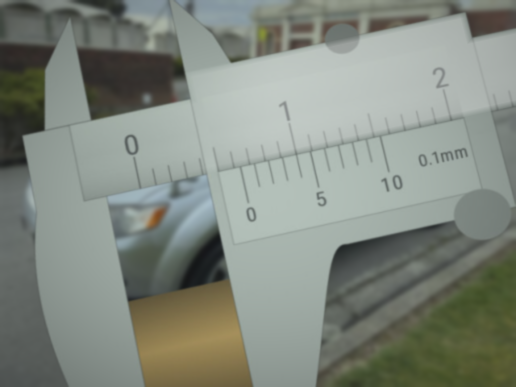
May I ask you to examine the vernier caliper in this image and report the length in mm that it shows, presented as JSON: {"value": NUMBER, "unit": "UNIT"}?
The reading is {"value": 6.4, "unit": "mm"}
